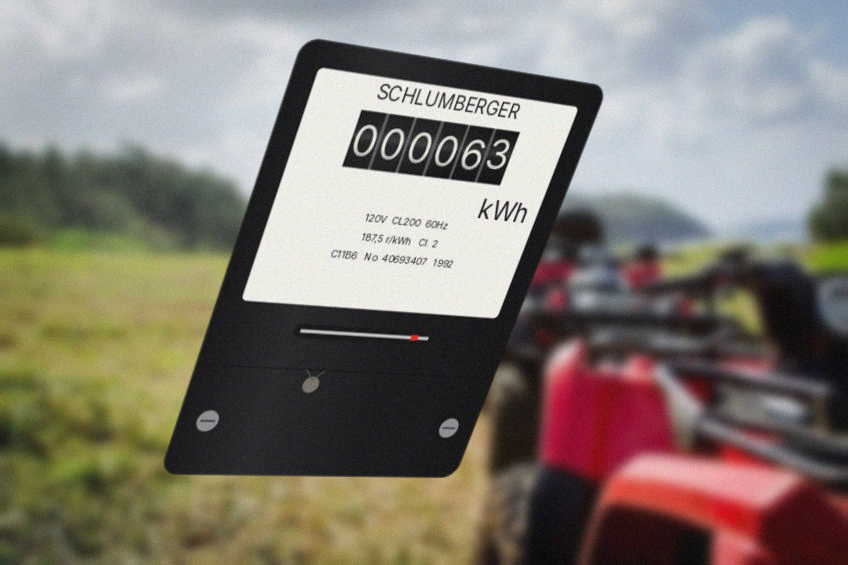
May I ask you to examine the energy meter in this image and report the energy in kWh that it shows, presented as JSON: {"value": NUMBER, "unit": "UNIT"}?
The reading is {"value": 63, "unit": "kWh"}
